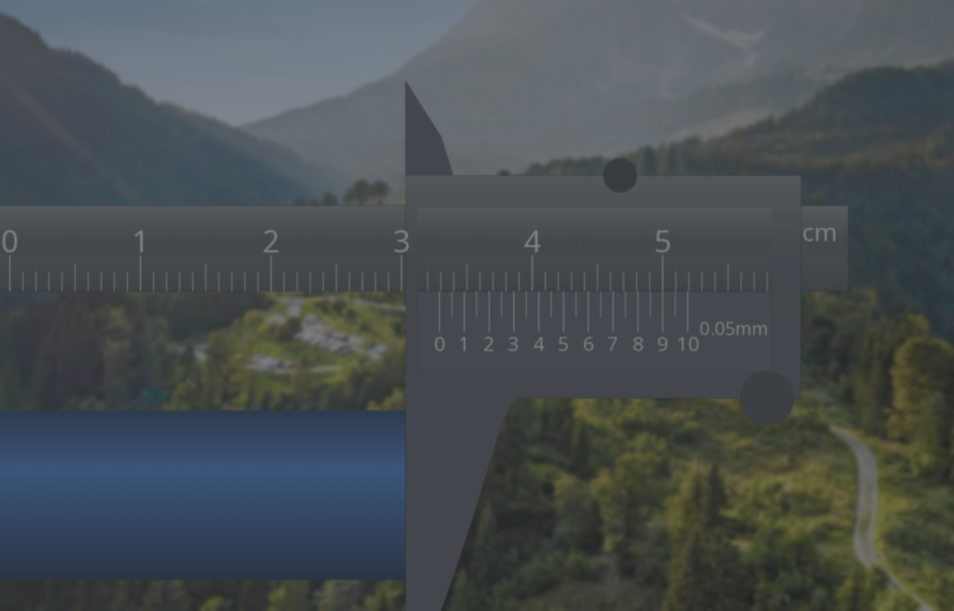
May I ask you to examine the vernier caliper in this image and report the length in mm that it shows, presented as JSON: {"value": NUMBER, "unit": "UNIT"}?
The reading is {"value": 32.9, "unit": "mm"}
